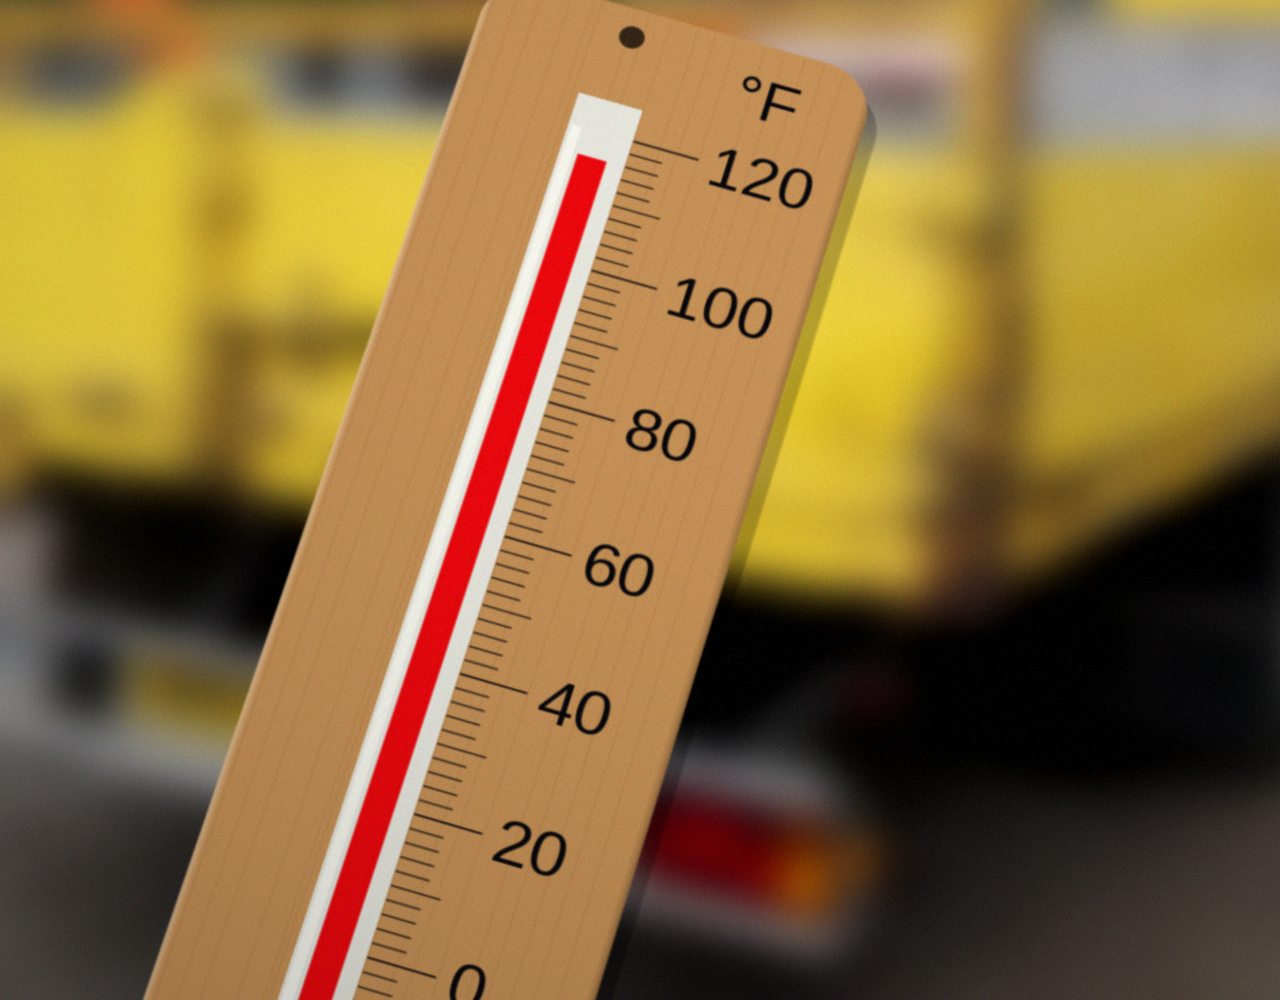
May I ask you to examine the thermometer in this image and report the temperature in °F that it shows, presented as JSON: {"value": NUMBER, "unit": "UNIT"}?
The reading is {"value": 116, "unit": "°F"}
